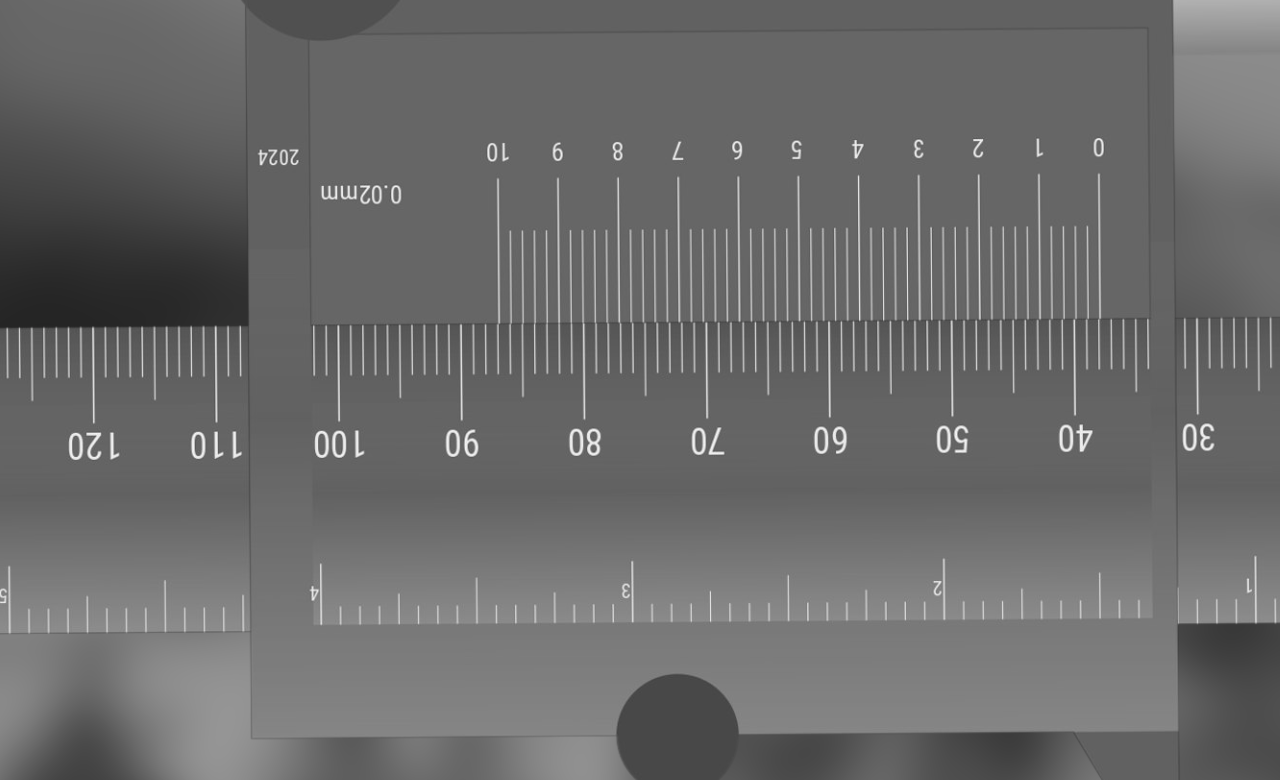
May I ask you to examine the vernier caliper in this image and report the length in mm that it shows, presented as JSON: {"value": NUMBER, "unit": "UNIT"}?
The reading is {"value": 37.9, "unit": "mm"}
